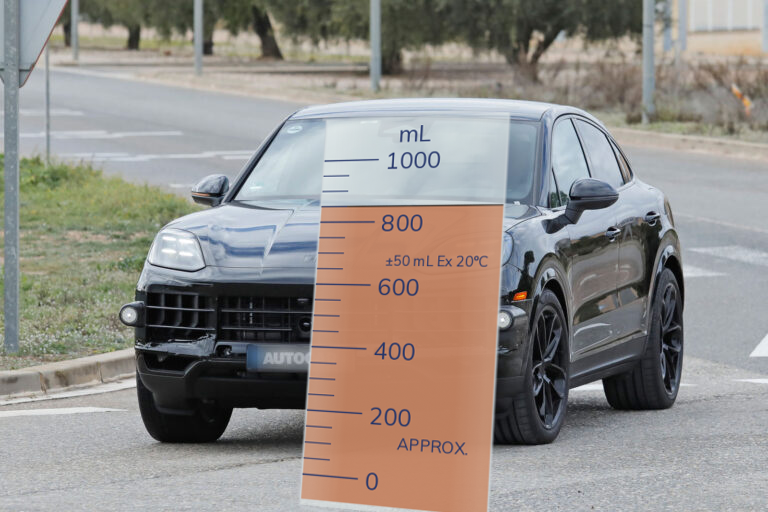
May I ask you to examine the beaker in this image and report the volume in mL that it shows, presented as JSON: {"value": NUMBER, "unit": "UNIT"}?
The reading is {"value": 850, "unit": "mL"}
